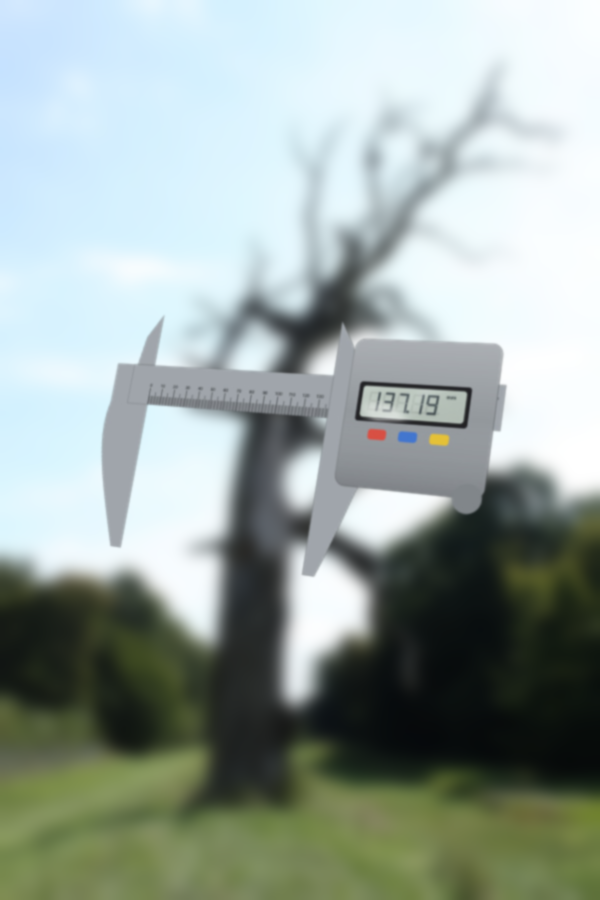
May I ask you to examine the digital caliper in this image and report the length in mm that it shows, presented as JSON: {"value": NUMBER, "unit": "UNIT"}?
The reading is {"value": 137.19, "unit": "mm"}
